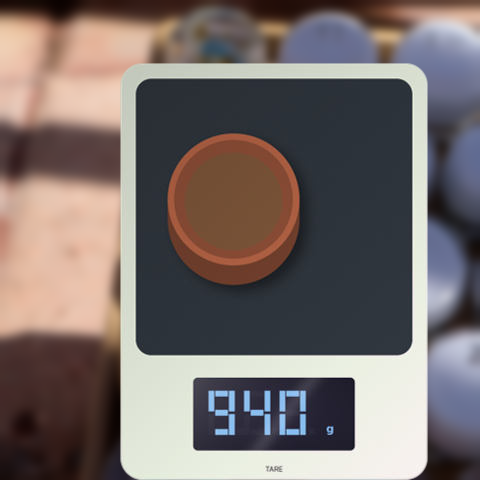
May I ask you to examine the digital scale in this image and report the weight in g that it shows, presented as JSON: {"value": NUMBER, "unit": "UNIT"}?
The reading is {"value": 940, "unit": "g"}
